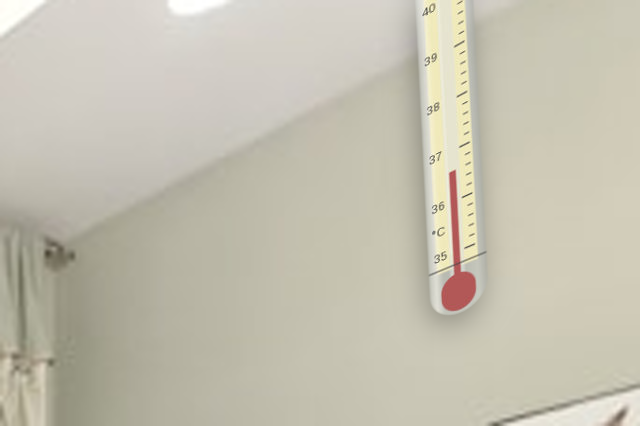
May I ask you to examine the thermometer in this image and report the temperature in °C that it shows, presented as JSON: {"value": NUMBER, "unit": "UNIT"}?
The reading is {"value": 36.6, "unit": "°C"}
